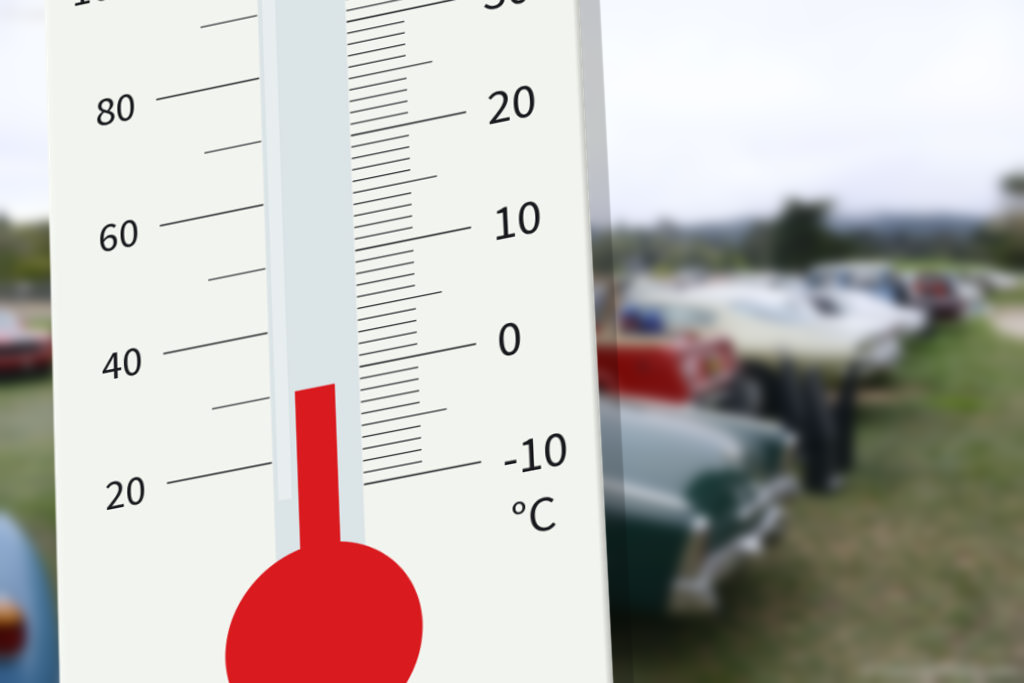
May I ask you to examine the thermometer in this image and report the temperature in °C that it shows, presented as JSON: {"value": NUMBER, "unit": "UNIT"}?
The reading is {"value": -1, "unit": "°C"}
